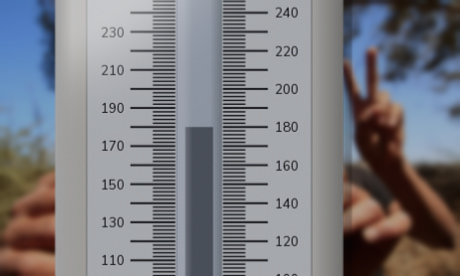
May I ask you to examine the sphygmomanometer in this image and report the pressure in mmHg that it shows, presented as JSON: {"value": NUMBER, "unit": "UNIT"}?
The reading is {"value": 180, "unit": "mmHg"}
